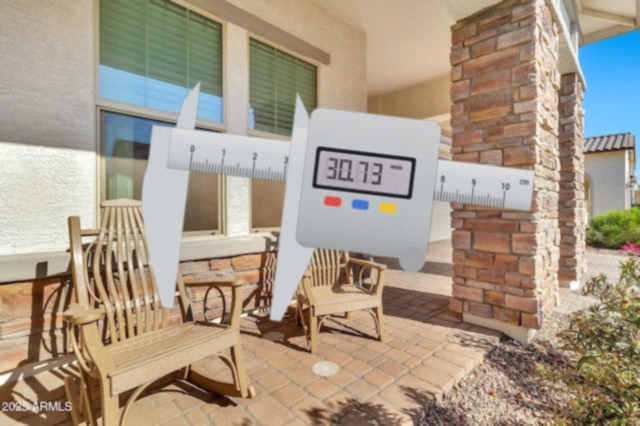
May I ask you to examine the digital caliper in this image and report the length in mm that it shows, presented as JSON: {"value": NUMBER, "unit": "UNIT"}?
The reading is {"value": 30.73, "unit": "mm"}
